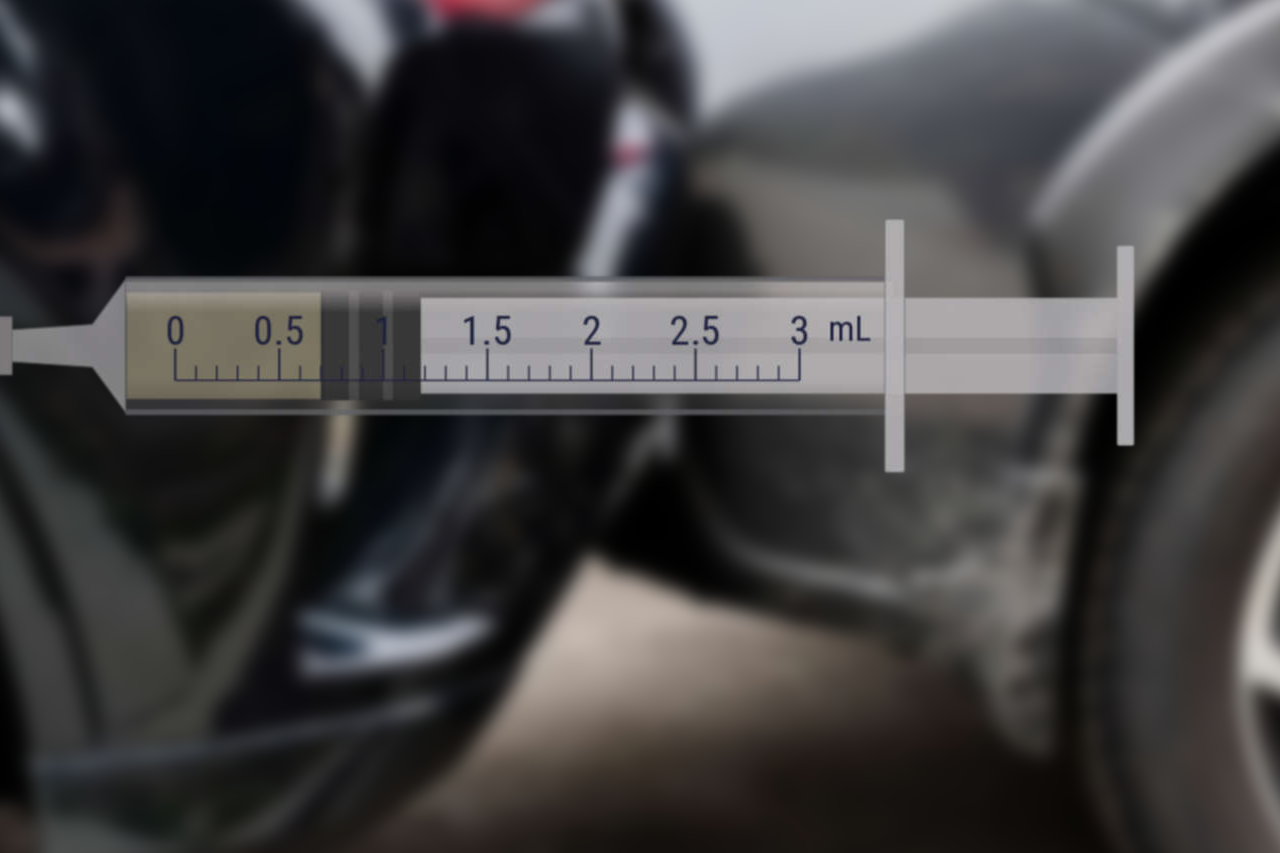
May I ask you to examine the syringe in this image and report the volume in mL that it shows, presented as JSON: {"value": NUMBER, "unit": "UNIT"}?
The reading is {"value": 0.7, "unit": "mL"}
